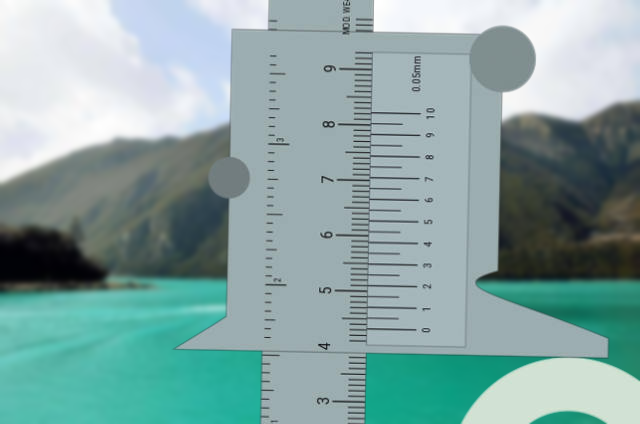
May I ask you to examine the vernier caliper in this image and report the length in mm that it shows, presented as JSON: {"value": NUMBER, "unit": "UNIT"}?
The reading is {"value": 43.2, "unit": "mm"}
